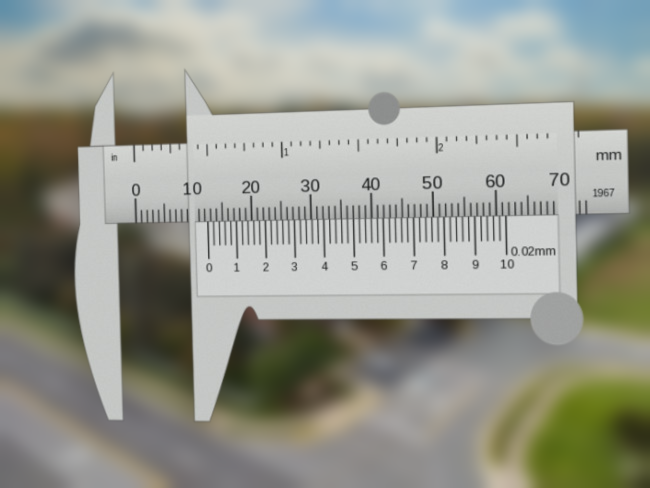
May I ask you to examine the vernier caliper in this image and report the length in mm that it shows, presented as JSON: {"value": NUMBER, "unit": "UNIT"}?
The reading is {"value": 12.5, "unit": "mm"}
